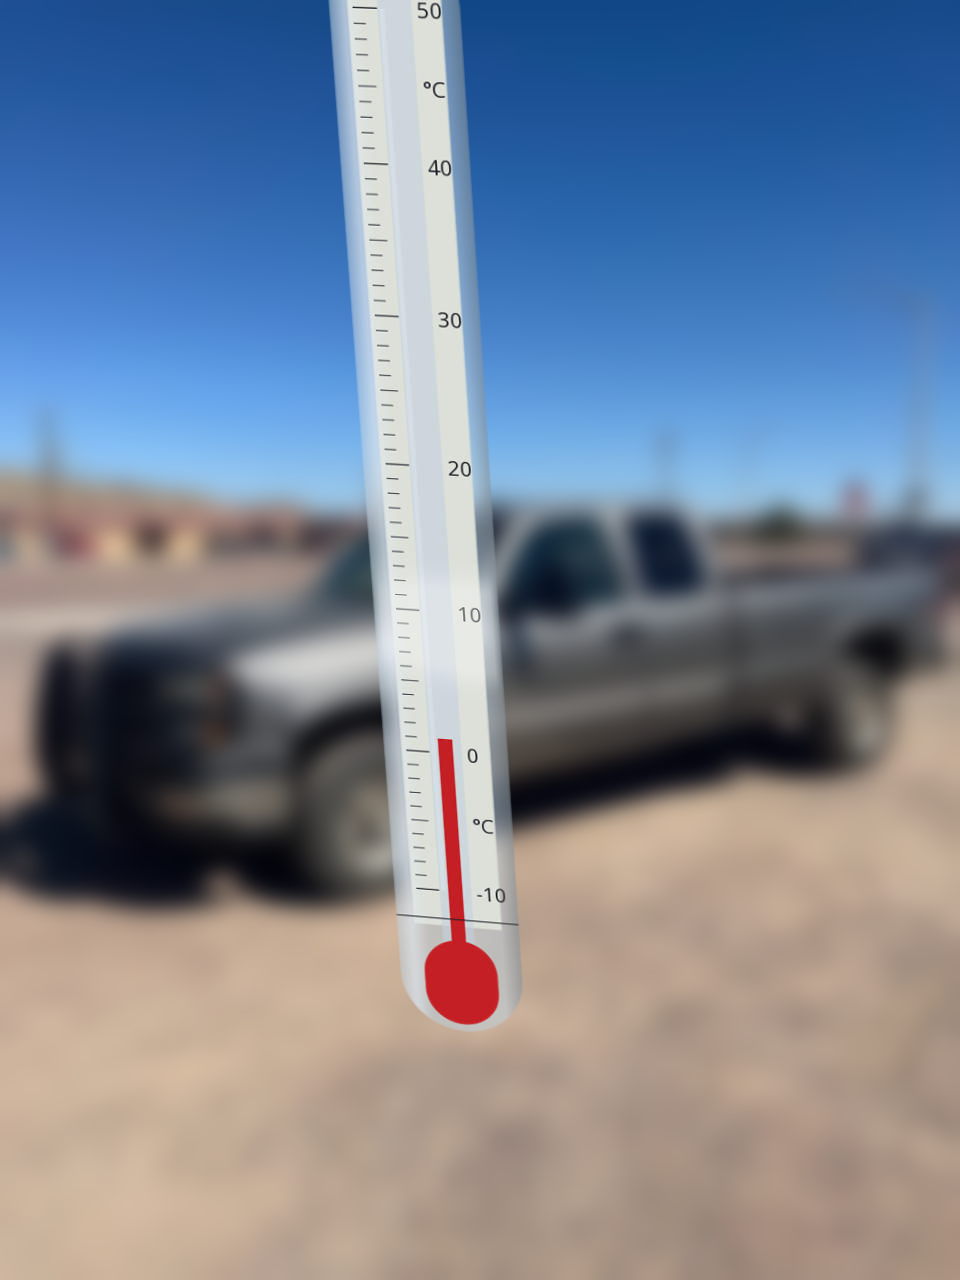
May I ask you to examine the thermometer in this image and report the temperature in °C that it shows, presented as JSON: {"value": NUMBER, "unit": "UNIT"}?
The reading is {"value": 1, "unit": "°C"}
